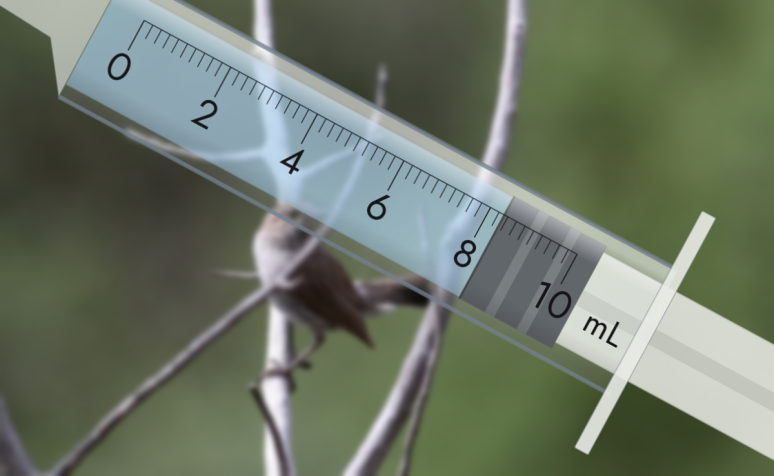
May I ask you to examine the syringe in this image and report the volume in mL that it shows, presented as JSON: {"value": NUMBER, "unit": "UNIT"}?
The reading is {"value": 8.3, "unit": "mL"}
